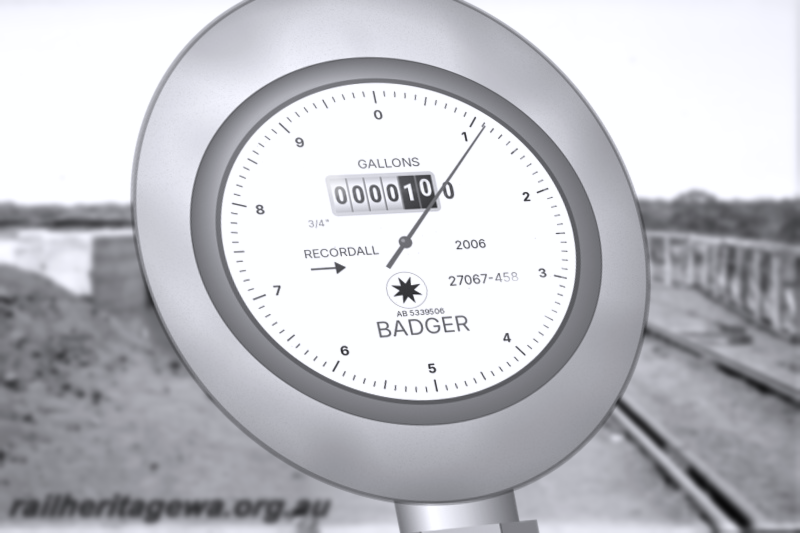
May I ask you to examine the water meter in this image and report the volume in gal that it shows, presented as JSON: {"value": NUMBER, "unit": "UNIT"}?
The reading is {"value": 101.1, "unit": "gal"}
